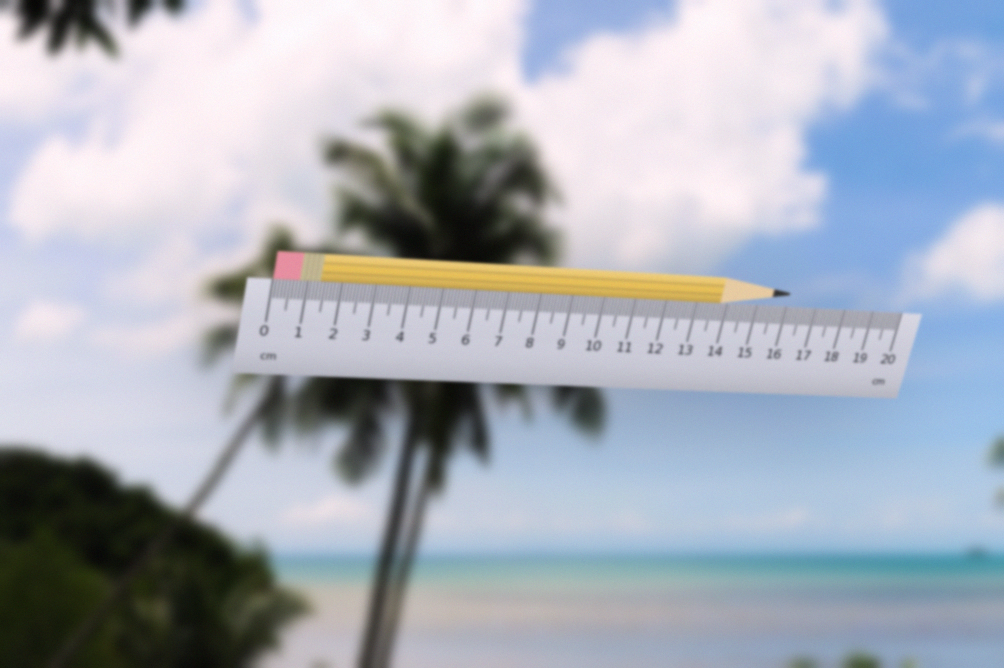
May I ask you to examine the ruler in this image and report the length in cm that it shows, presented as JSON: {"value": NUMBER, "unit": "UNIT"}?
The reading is {"value": 16, "unit": "cm"}
